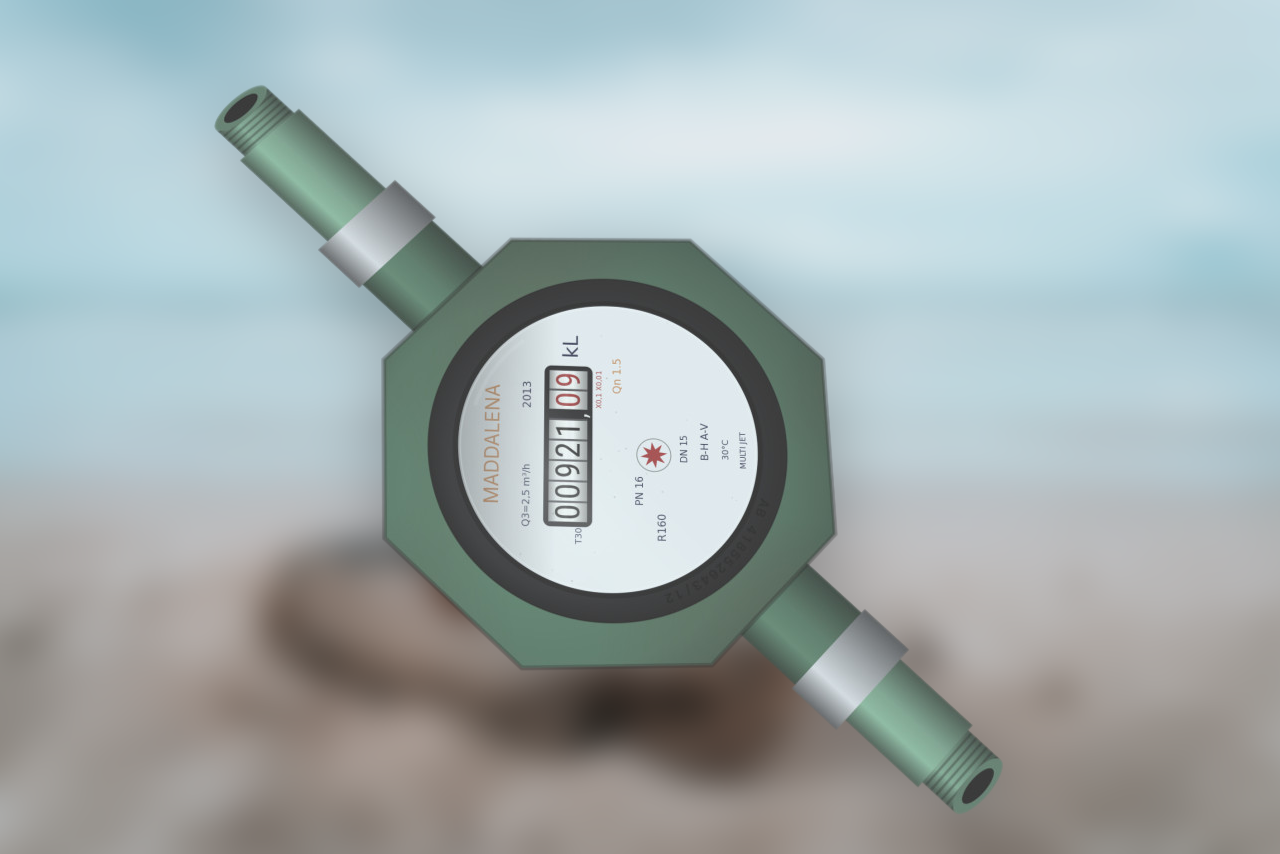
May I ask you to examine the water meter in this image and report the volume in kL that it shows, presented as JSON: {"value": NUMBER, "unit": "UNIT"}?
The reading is {"value": 921.09, "unit": "kL"}
